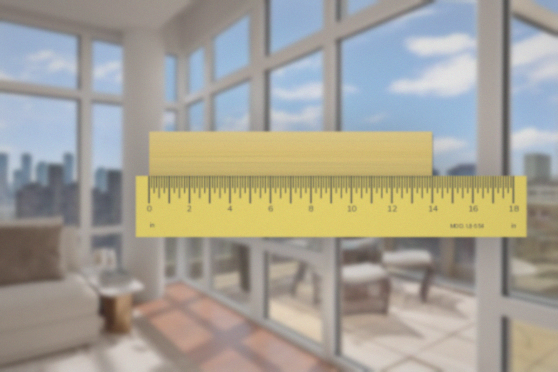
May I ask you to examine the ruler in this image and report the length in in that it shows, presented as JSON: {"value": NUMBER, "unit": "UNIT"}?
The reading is {"value": 14, "unit": "in"}
